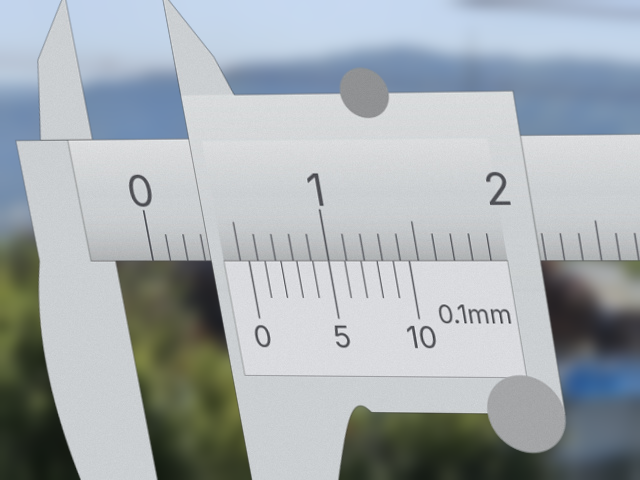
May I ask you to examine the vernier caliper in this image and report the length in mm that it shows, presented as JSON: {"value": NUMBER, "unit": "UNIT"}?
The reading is {"value": 5.5, "unit": "mm"}
